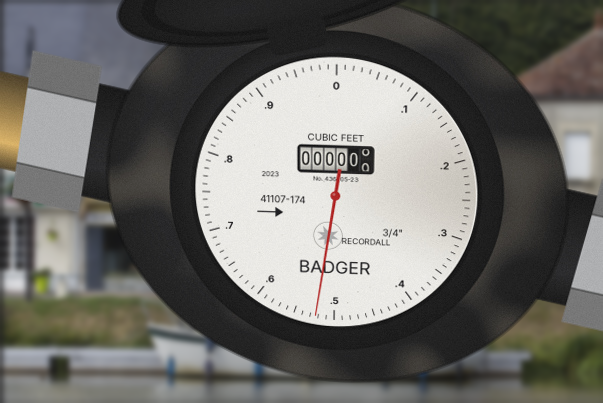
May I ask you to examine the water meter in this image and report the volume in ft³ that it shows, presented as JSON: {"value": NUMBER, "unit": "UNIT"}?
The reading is {"value": 8.52, "unit": "ft³"}
